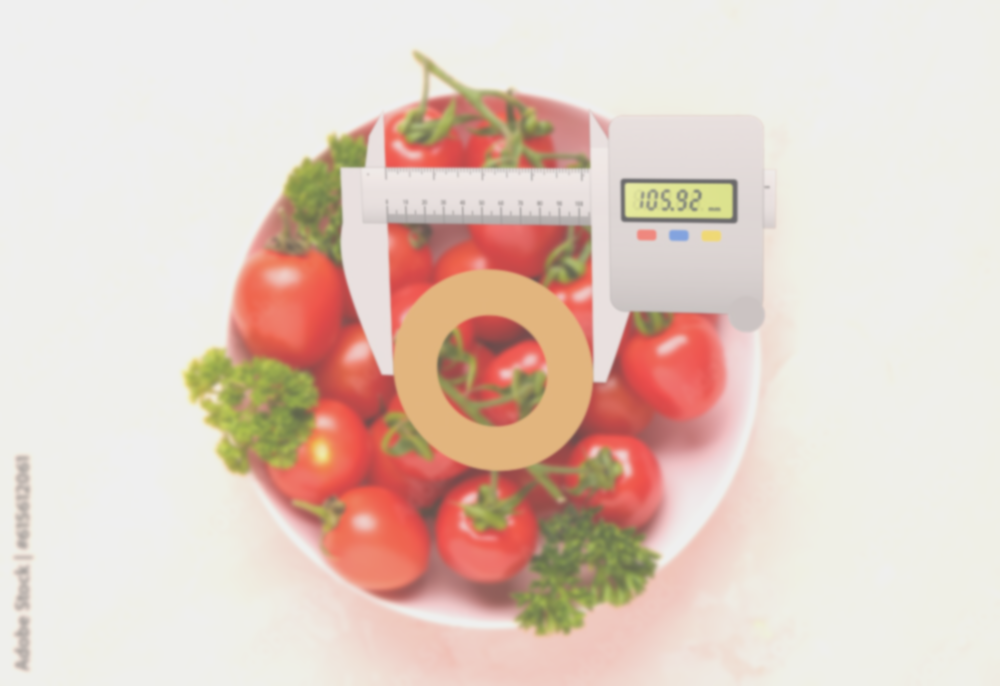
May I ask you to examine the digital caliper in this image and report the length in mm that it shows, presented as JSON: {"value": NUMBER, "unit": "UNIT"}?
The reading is {"value": 105.92, "unit": "mm"}
